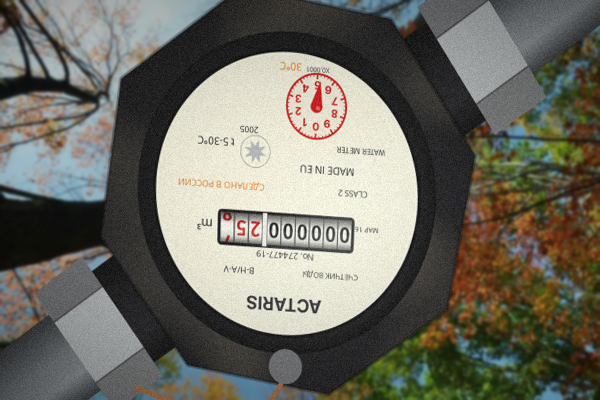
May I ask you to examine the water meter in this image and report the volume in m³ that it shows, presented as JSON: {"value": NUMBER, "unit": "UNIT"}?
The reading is {"value": 0.2575, "unit": "m³"}
